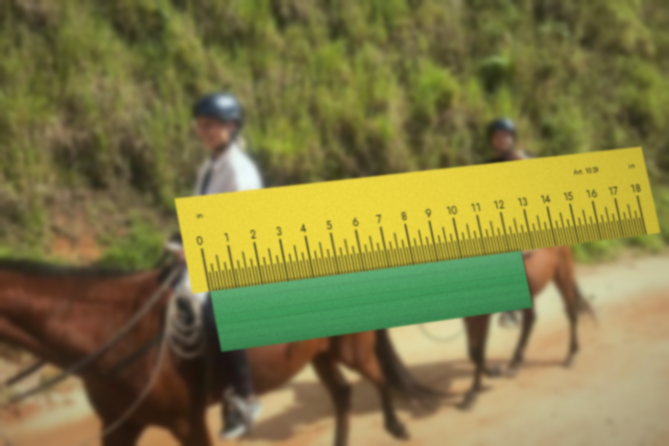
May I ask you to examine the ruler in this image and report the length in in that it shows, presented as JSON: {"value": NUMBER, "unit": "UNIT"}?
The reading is {"value": 12.5, "unit": "in"}
